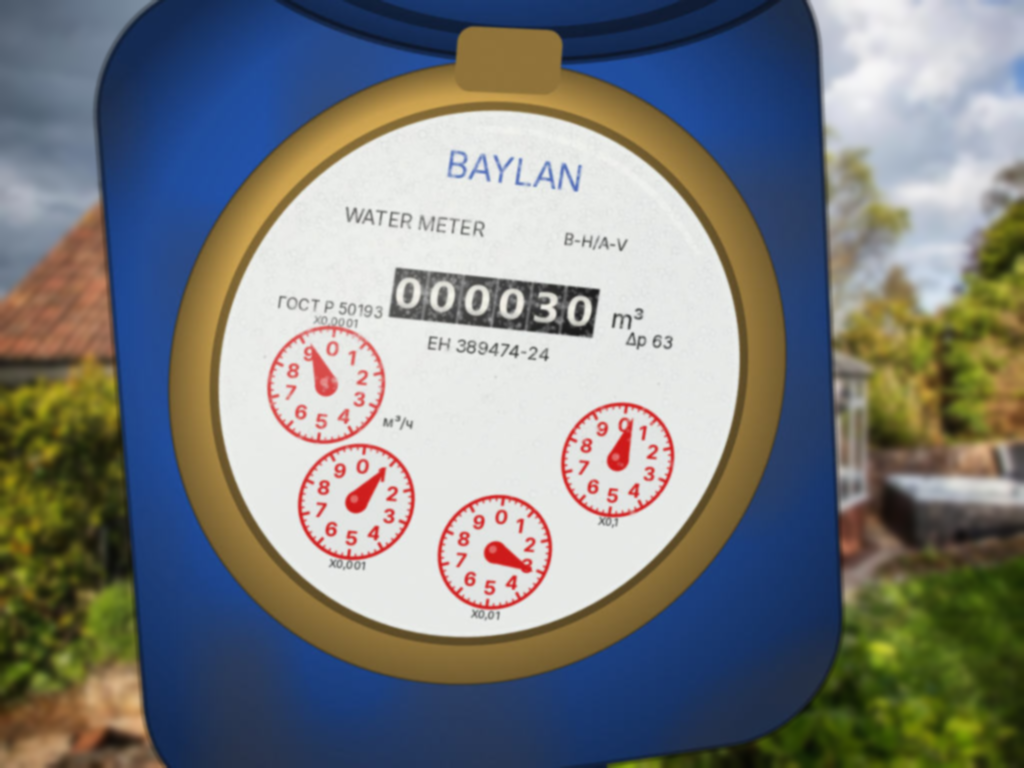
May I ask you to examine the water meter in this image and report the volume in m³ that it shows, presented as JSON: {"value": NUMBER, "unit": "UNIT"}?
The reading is {"value": 30.0309, "unit": "m³"}
